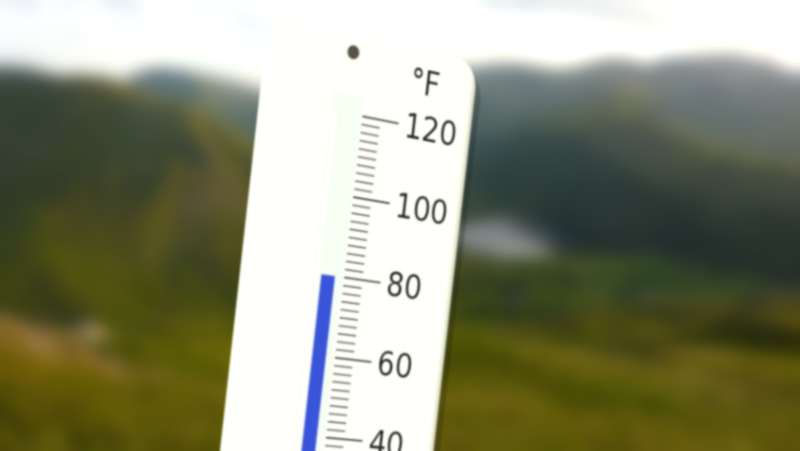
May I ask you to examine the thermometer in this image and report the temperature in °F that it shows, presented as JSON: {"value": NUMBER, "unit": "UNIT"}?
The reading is {"value": 80, "unit": "°F"}
